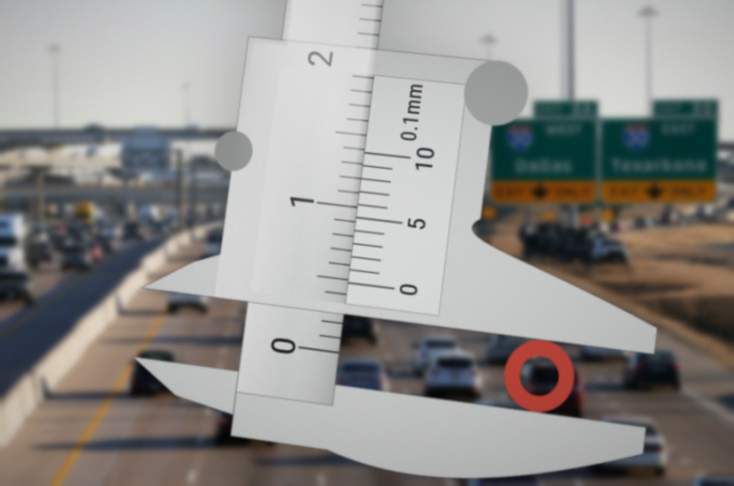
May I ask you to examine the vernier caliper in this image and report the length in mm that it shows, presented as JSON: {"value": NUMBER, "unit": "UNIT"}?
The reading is {"value": 4.8, "unit": "mm"}
